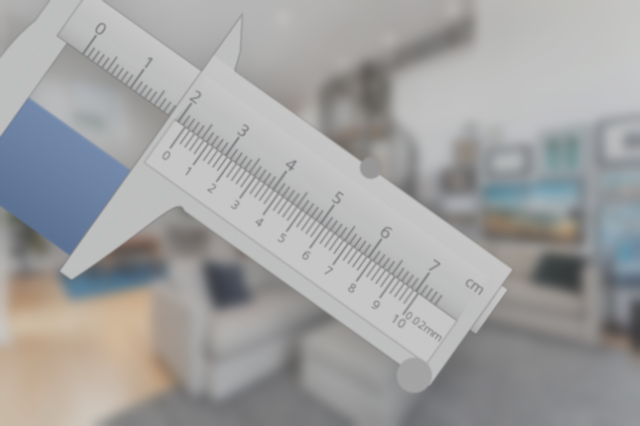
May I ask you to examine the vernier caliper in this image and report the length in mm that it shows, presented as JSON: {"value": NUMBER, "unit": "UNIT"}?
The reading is {"value": 21.5, "unit": "mm"}
